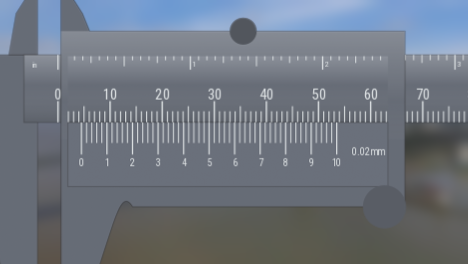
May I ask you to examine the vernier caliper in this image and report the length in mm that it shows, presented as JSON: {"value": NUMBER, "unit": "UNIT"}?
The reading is {"value": 4.5, "unit": "mm"}
